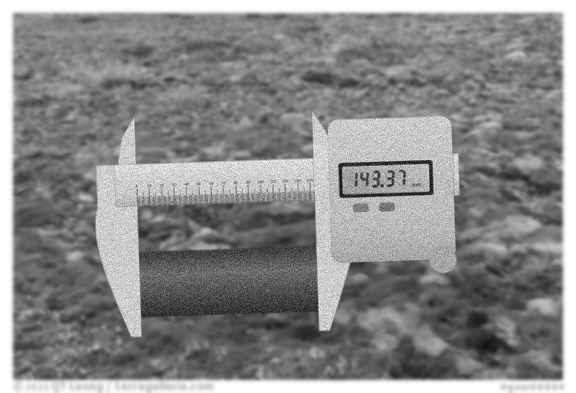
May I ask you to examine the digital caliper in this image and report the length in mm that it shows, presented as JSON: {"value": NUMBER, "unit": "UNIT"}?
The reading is {"value": 143.37, "unit": "mm"}
